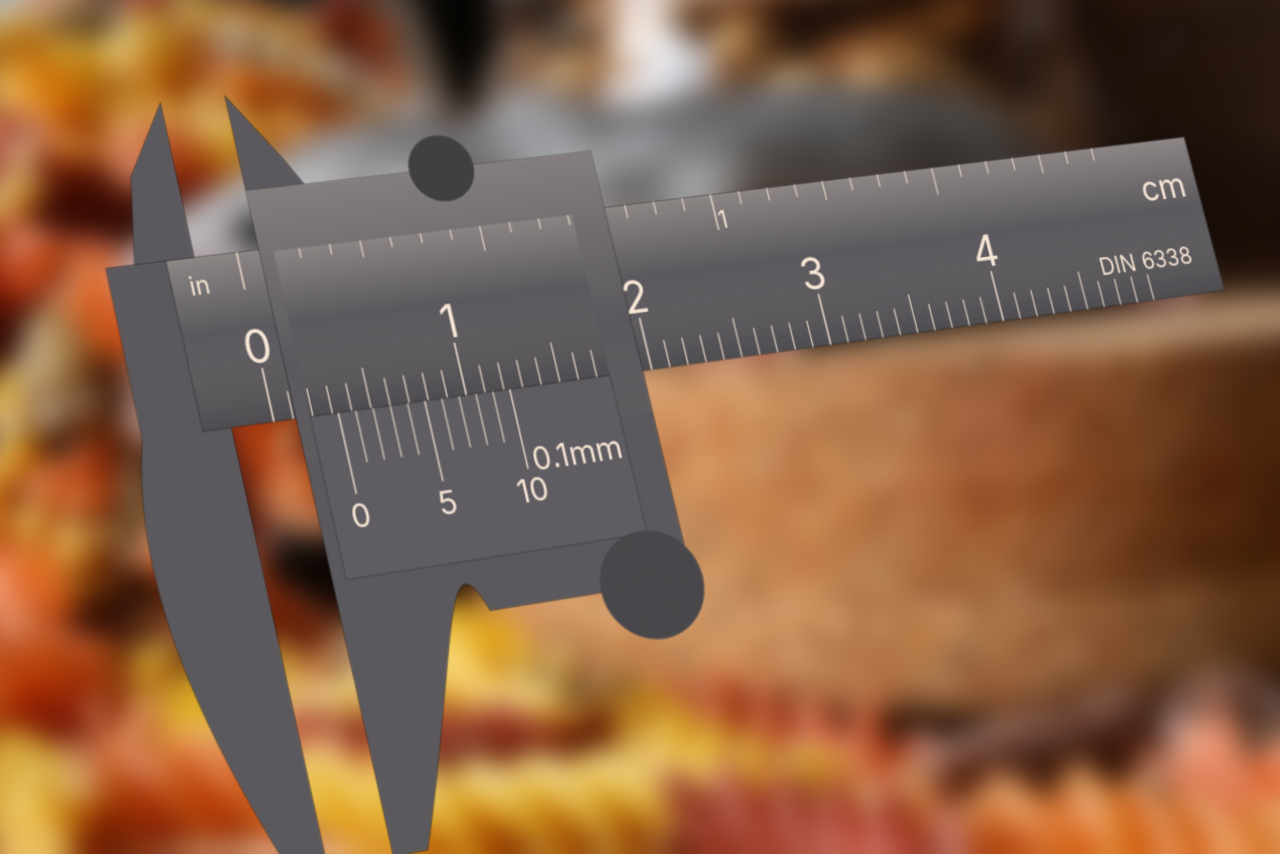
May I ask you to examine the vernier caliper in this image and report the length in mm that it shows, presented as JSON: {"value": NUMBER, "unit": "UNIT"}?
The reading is {"value": 3.3, "unit": "mm"}
